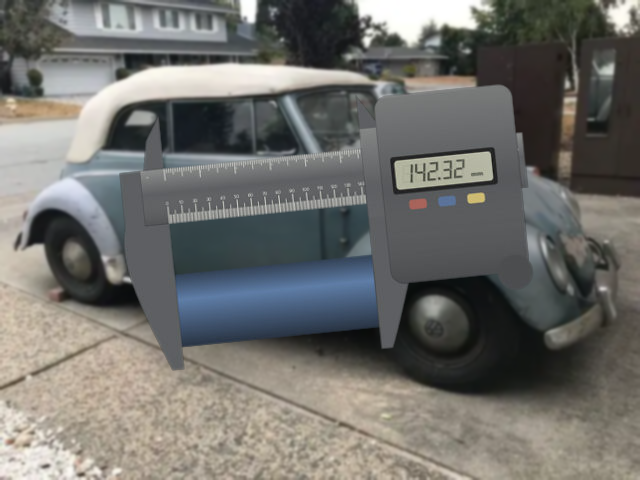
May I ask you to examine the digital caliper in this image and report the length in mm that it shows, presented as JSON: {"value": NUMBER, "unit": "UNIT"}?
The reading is {"value": 142.32, "unit": "mm"}
